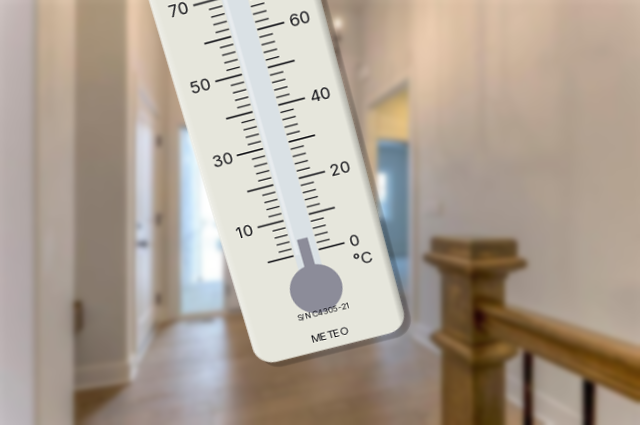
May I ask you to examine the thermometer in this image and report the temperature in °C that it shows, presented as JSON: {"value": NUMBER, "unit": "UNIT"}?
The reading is {"value": 4, "unit": "°C"}
